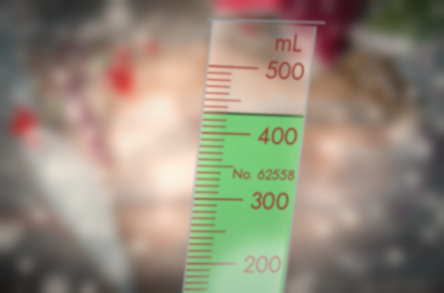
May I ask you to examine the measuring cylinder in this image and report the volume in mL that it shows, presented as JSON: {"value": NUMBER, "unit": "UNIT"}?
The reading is {"value": 430, "unit": "mL"}
